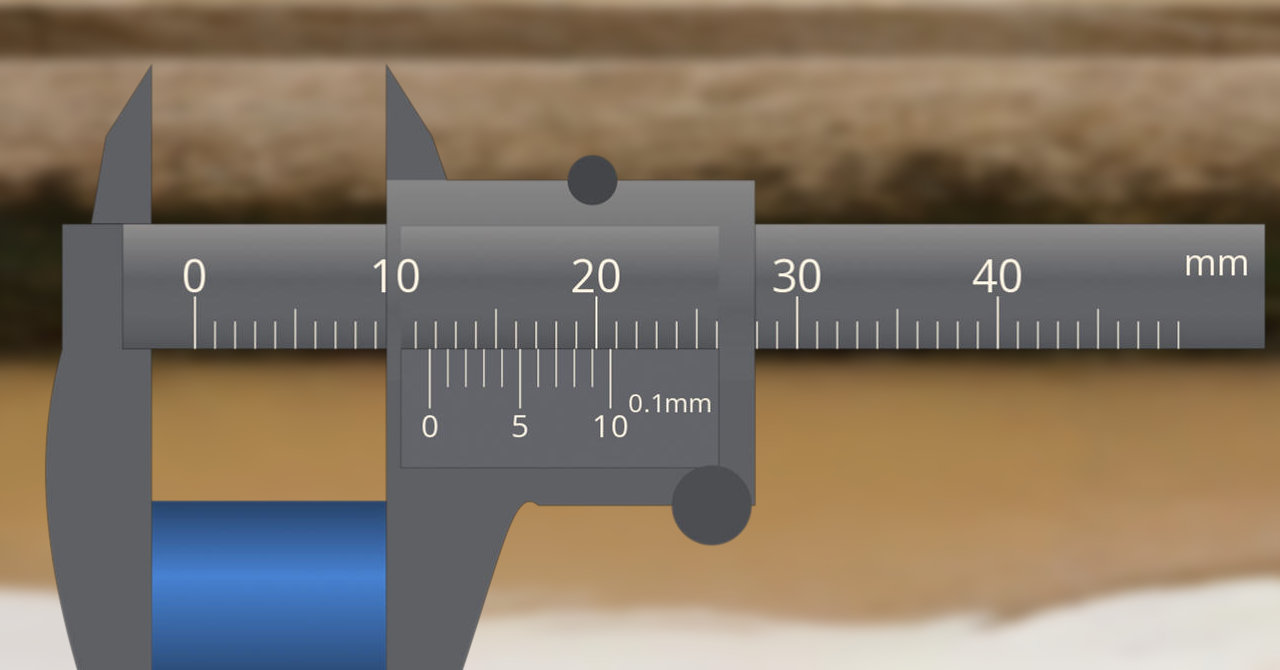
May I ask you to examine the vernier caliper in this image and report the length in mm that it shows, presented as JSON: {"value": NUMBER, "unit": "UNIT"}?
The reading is {"value": 11.7, "unit": "mm"}
